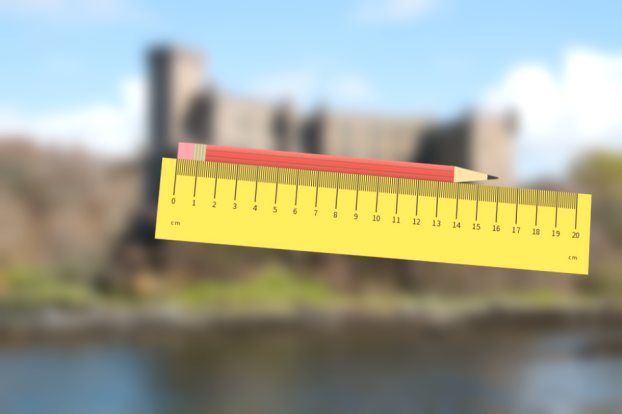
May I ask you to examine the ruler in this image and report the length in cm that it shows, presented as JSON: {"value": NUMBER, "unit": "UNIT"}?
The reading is {"value": 16, "unit": "cm"}
